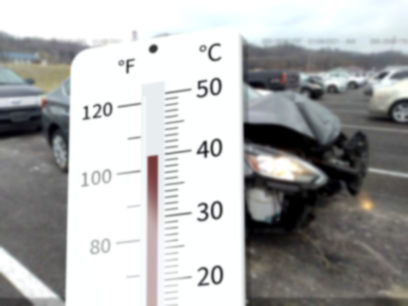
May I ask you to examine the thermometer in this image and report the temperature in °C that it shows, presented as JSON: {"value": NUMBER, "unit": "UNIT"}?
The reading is {"value": 40, "unit": "°C"}
